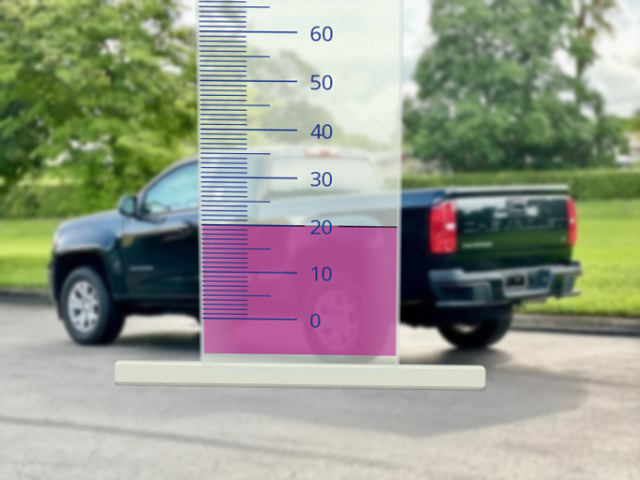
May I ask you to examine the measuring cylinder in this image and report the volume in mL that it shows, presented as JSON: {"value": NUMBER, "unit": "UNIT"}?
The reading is {"value": 20, "unit": "mL"}
